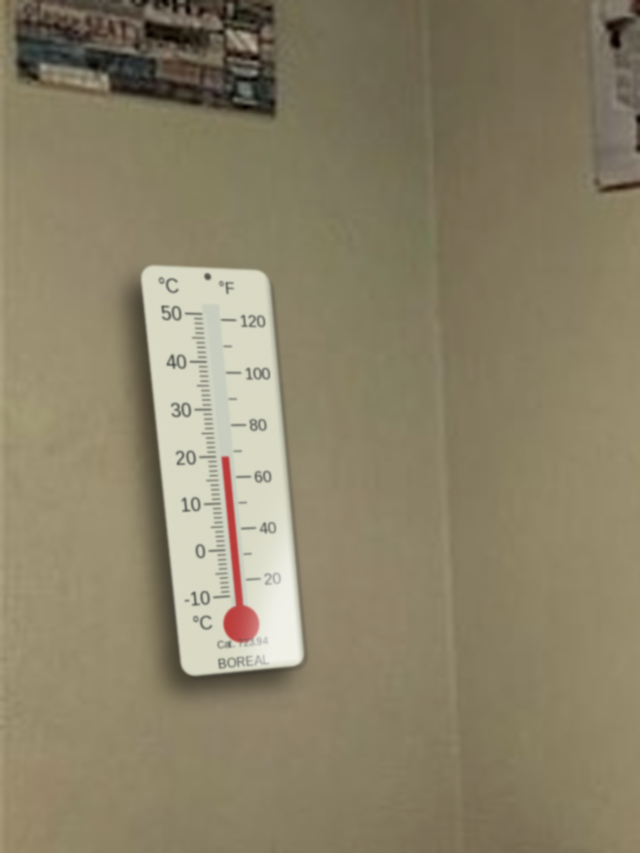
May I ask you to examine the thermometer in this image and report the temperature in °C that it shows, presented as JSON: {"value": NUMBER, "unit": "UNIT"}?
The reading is {"value": 20, "unit": "°C"}
